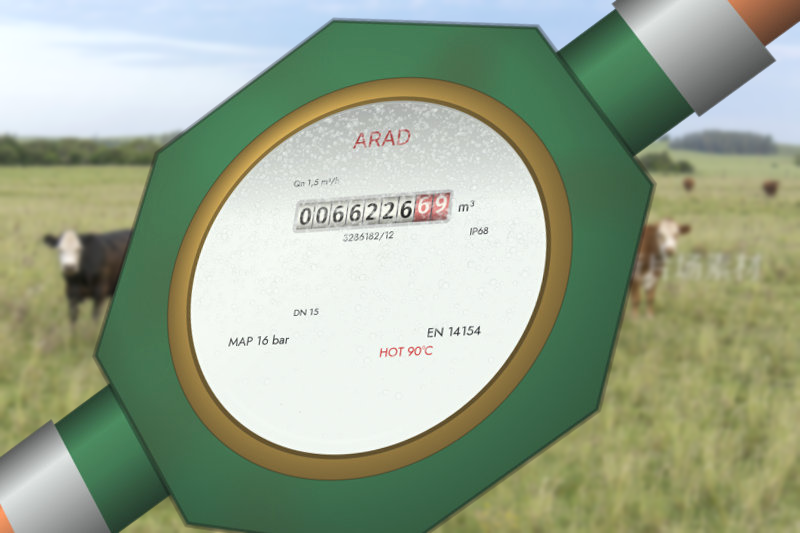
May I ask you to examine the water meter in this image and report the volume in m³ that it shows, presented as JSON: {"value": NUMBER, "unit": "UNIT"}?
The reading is {"value": 66226.69, "unit": "m³"}
